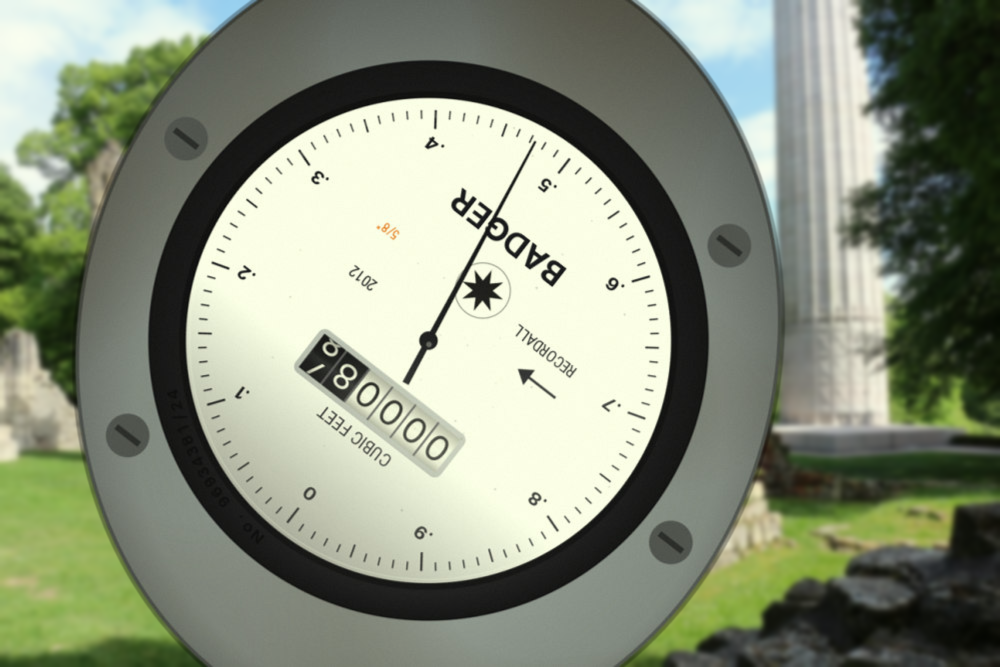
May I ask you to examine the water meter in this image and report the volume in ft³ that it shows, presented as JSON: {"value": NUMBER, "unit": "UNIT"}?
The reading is {"value": 87.47, "unit": "ft³"}
